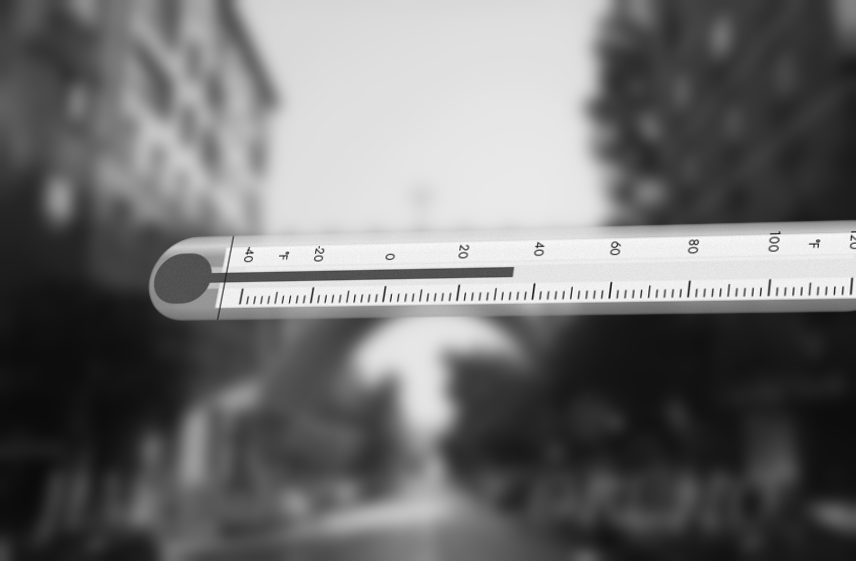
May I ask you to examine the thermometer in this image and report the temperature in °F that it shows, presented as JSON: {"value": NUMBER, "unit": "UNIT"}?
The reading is {"value": 34, "unit": "°F"}
